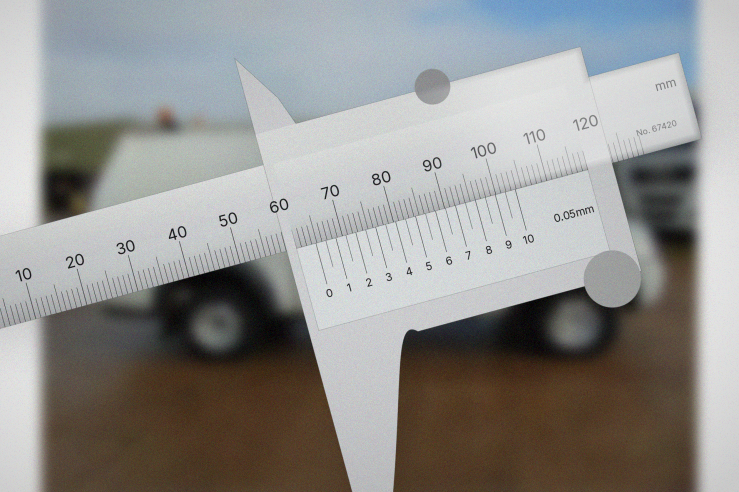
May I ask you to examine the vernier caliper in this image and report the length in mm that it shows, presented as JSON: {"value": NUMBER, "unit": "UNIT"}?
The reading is {"value": 64.8, "unit": "mm"}
